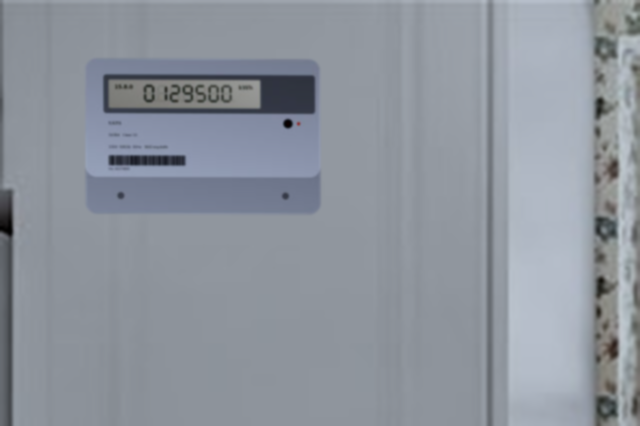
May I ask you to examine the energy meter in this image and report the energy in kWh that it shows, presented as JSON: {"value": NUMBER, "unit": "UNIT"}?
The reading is {"value": 129500, "unit": "kWh"}
